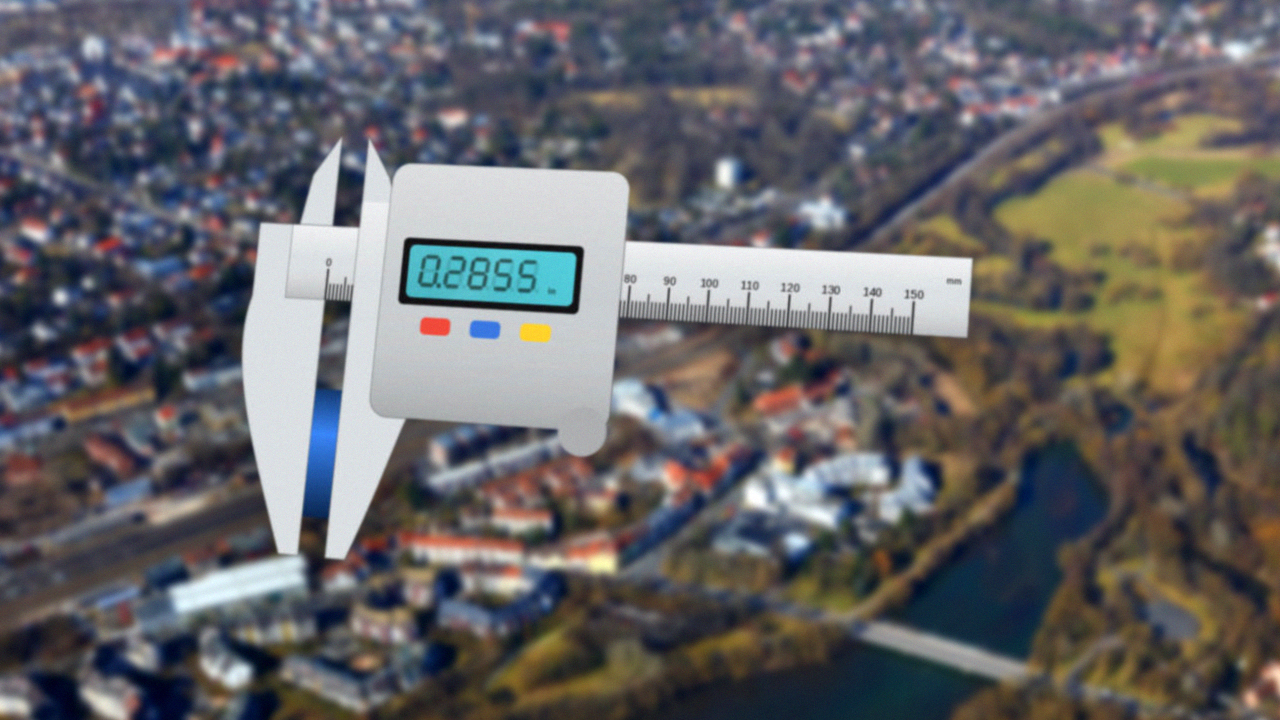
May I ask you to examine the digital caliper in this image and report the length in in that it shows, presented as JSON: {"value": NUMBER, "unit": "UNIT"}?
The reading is {"value": 0.2855, "unit": "in"}
